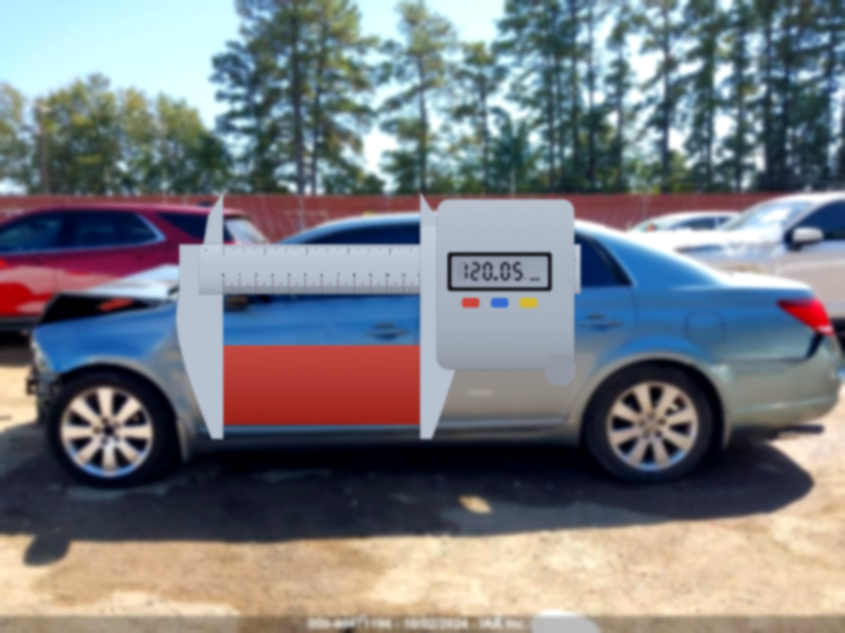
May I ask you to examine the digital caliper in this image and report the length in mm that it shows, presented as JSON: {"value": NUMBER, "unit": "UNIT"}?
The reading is {"value": 120.05, "unit": "mm"}
